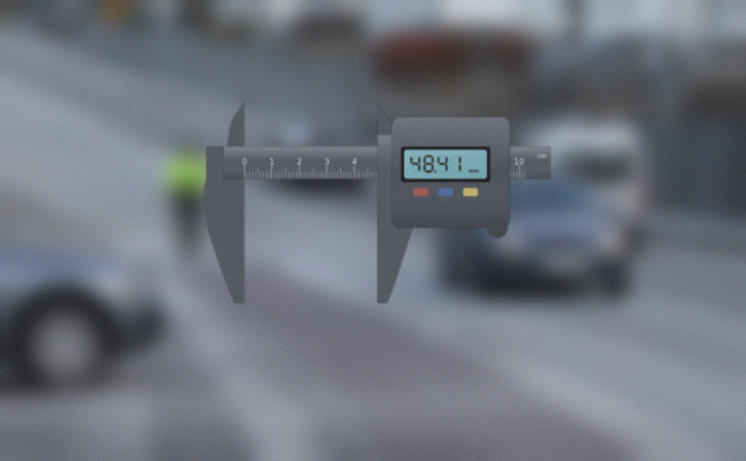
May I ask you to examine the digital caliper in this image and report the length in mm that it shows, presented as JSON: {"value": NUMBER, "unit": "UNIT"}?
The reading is {"value": 48.41, "unit": "mm"}
